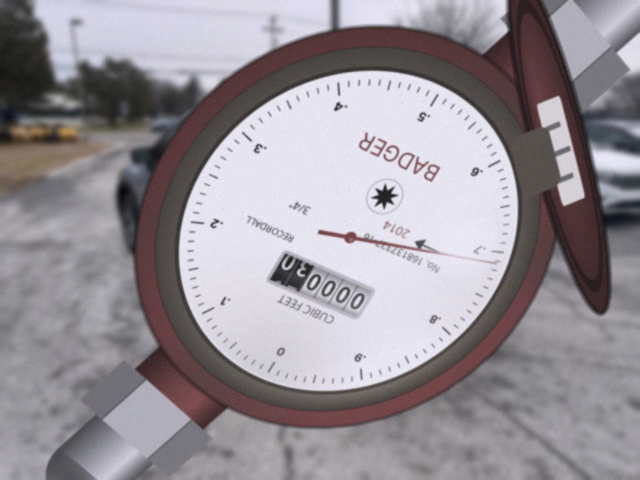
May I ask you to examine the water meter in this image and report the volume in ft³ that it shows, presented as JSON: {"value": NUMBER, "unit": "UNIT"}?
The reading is {"value": 29.71, "unit": "ft³"}
